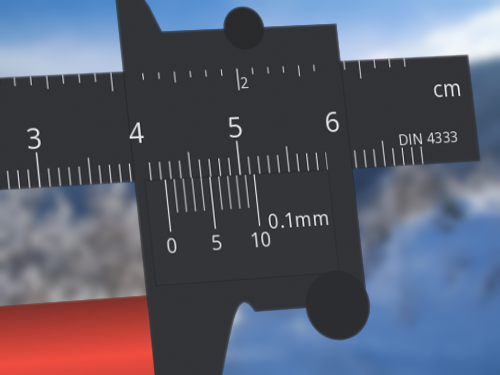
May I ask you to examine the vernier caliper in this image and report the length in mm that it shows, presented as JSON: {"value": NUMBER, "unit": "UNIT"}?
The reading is {"value": 42.4, "unit": "mm"}
